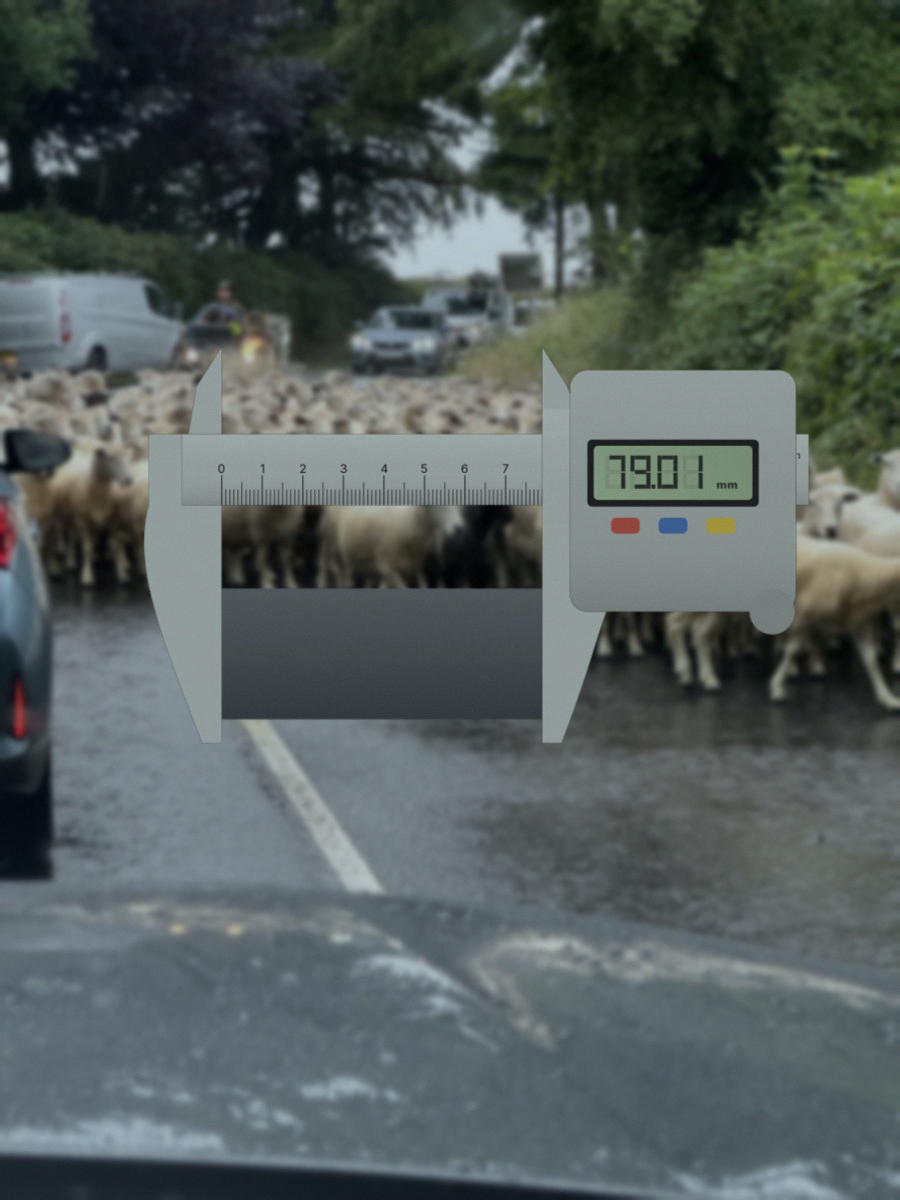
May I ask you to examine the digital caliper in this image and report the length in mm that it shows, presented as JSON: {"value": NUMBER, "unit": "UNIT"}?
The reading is {"value": 79.01, "unit": "mm"}
